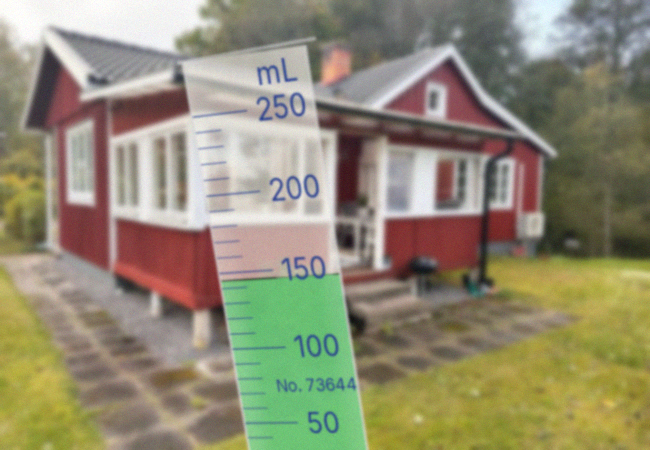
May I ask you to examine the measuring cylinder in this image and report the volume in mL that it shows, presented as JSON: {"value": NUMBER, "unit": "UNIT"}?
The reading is {"value": 145, "unit": "mL"}
